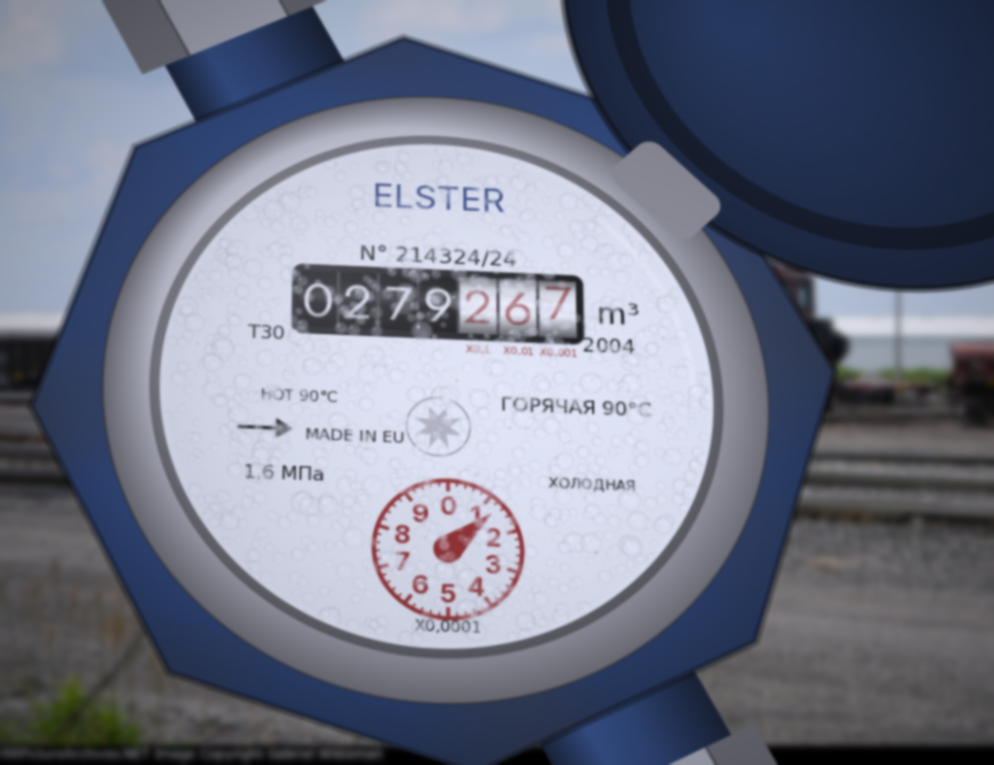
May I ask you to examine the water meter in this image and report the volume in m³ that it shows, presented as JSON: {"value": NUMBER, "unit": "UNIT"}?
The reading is {"value": 279.2671, "unit": "m³"}
